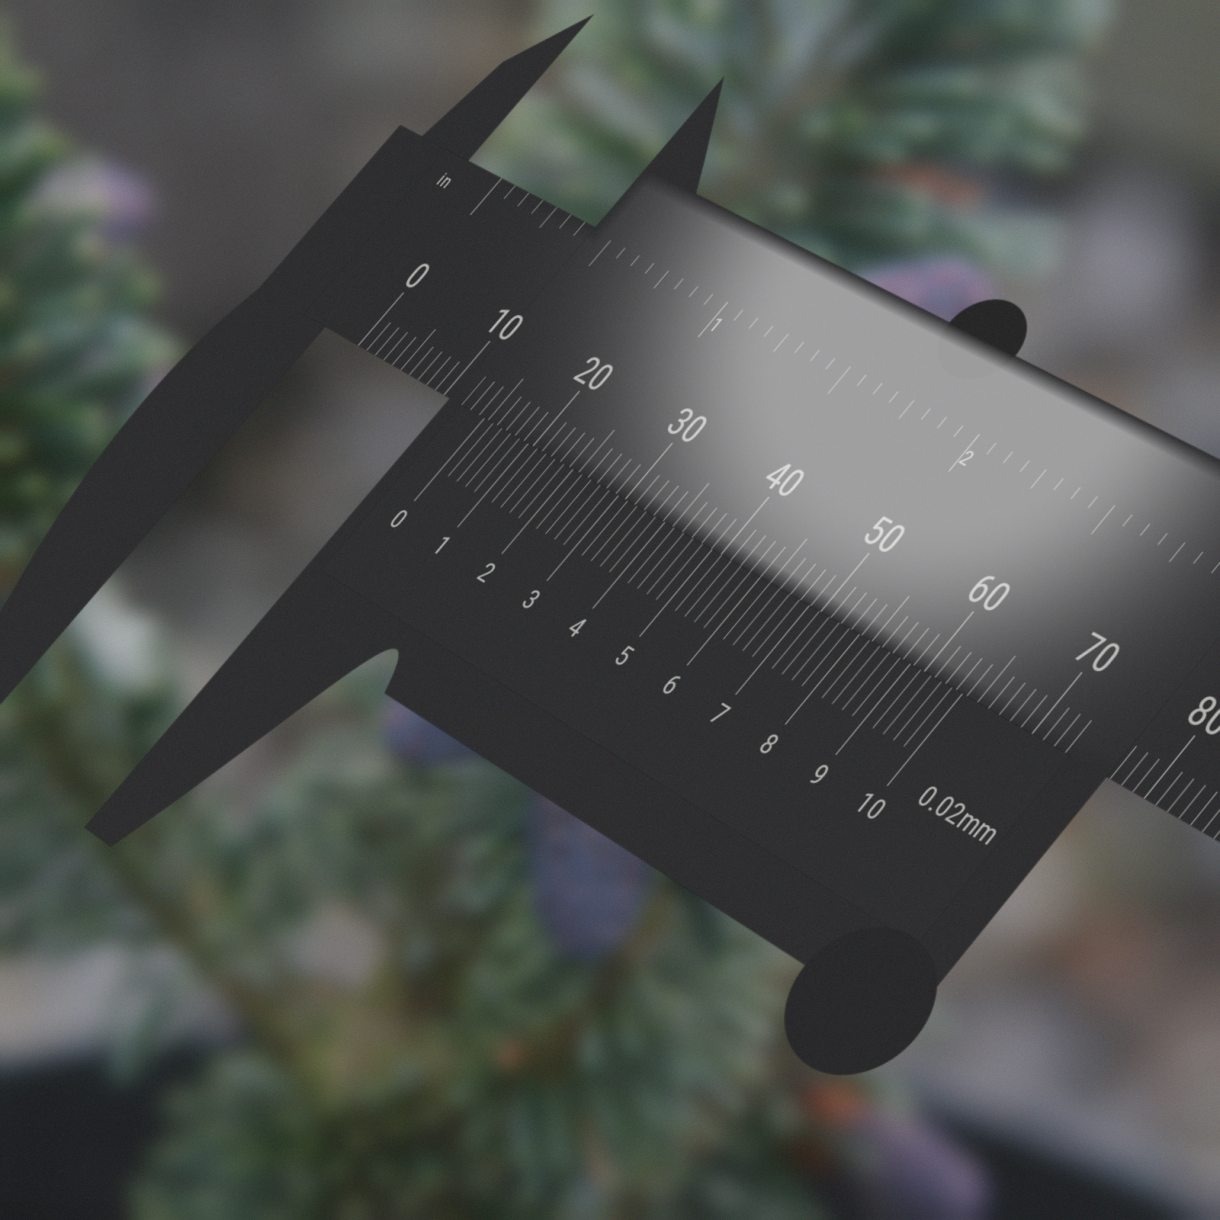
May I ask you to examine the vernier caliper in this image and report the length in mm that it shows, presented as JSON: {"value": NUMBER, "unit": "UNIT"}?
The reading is {"value": 14.6, "unit": "mm"}
